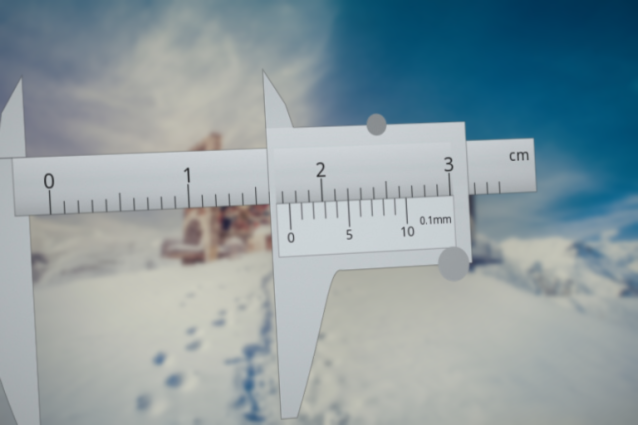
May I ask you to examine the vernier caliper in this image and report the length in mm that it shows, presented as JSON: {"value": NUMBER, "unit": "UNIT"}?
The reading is {"value": 17.5, "unit": "mm"}
